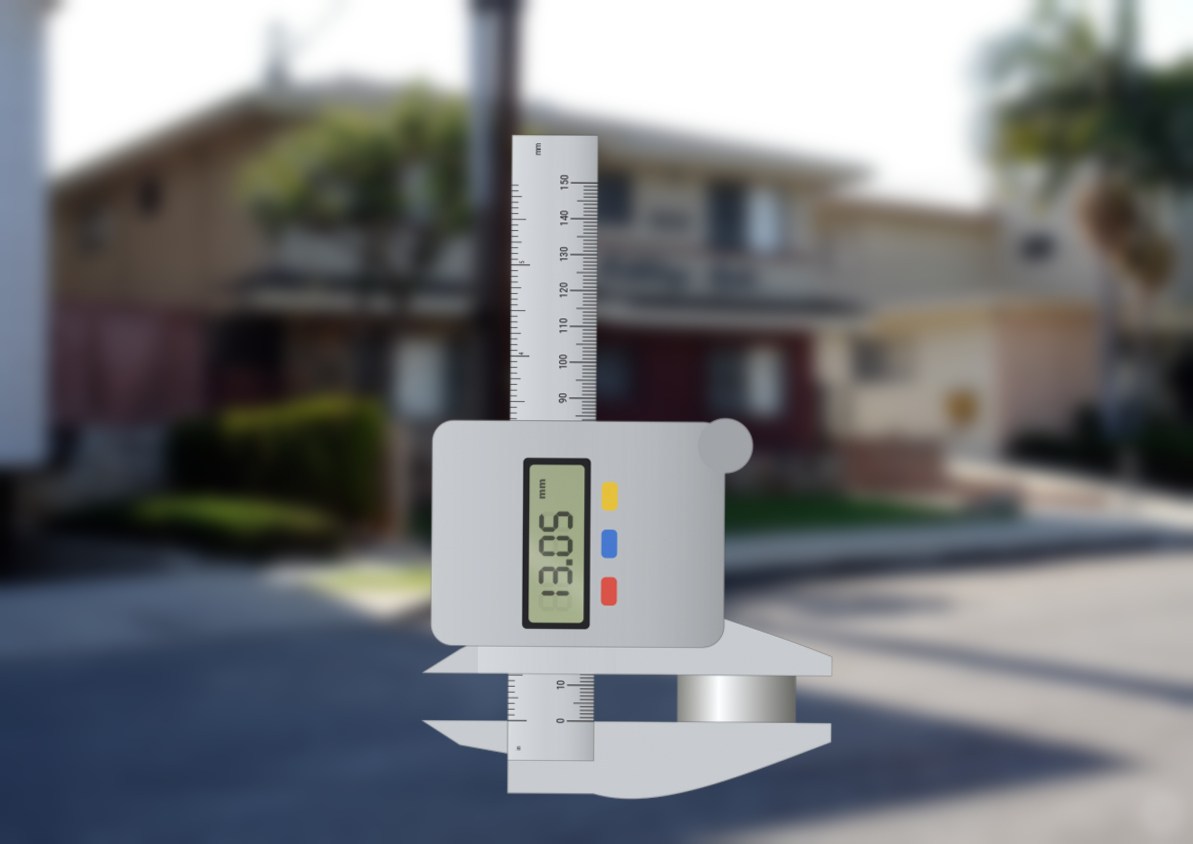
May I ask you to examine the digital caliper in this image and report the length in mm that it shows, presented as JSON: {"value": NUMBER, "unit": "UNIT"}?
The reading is {"value": 13.05, "unit": "mm"}
